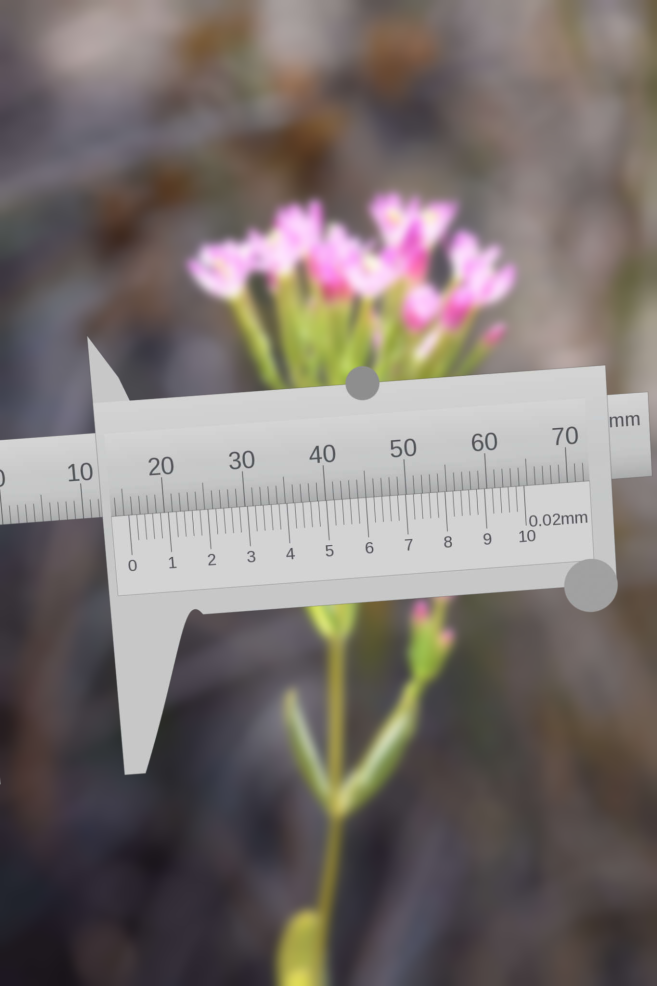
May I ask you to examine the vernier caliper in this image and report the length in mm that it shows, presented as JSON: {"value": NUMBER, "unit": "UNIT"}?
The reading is {"value": 15.6, "unit": "mm"}
